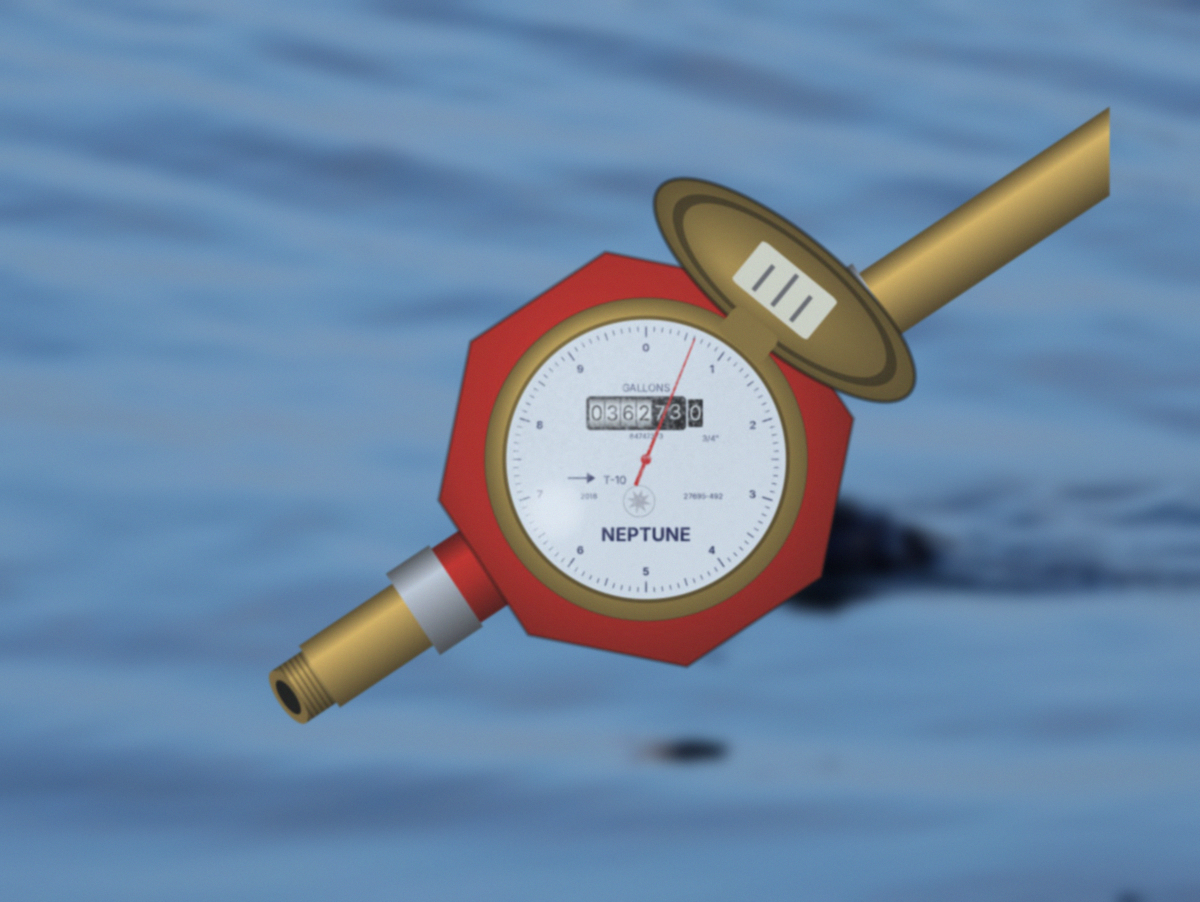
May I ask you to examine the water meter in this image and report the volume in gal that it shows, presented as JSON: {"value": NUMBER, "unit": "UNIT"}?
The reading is {"value": 362730.6, "unit": "gal"}
